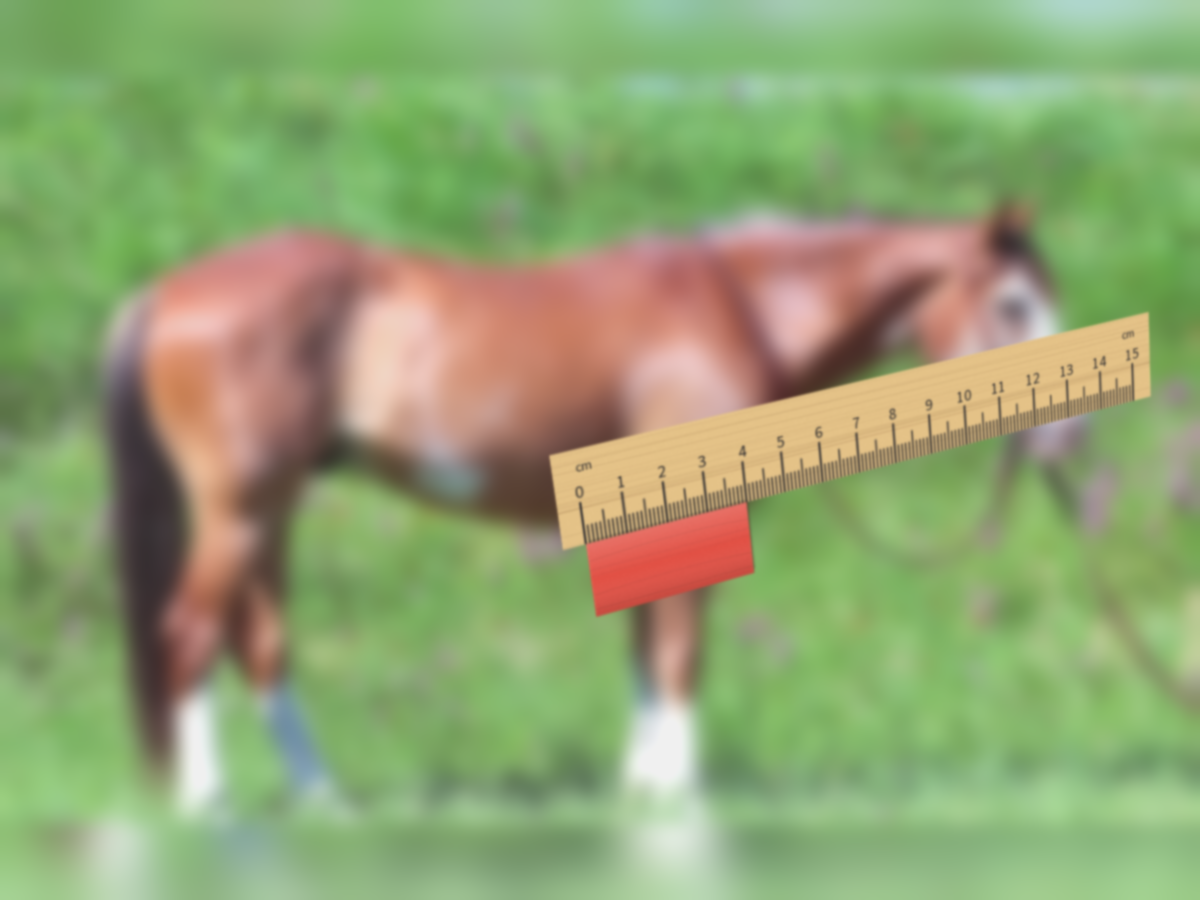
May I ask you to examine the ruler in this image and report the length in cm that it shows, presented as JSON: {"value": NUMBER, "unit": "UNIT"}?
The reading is {"value": 4, "unit": "cm"}
